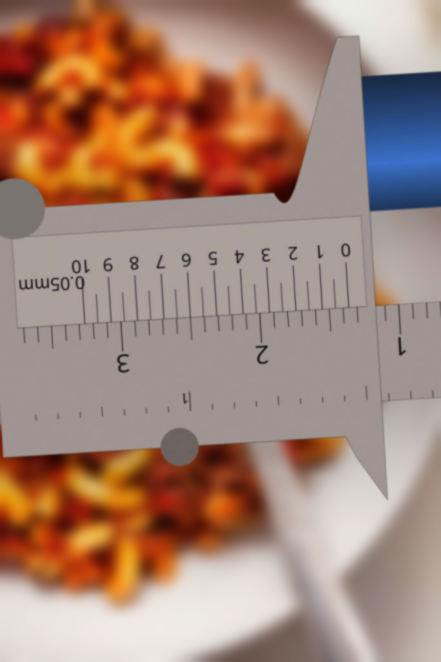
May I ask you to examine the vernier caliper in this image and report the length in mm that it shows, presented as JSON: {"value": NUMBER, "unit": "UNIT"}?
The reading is {"value": 13.6, "unit": "mm"}
